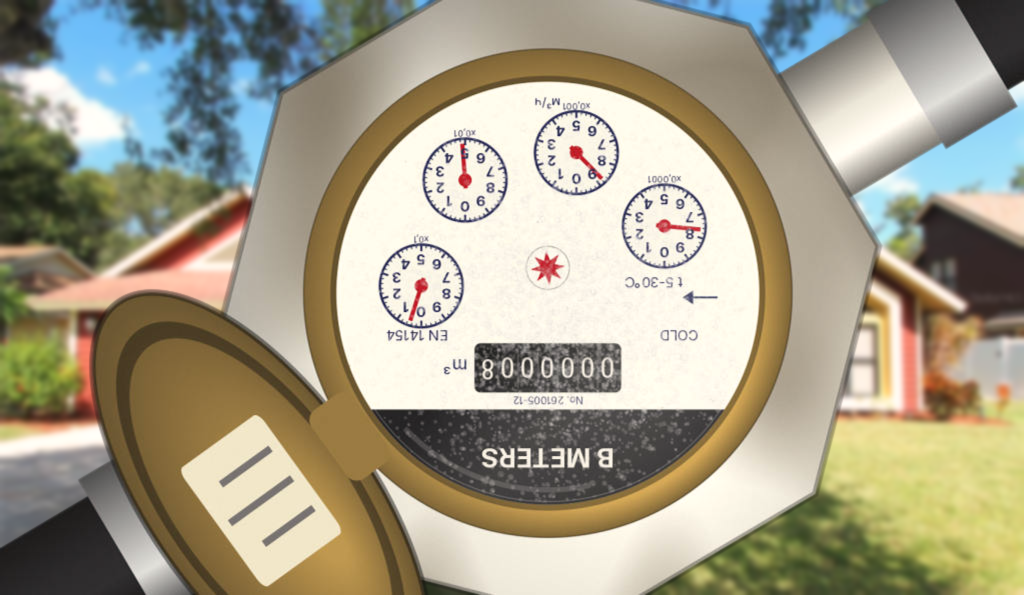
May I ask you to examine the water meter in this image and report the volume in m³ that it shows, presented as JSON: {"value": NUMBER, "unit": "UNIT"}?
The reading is {"value": 8.0487, "unit": "m³"}
